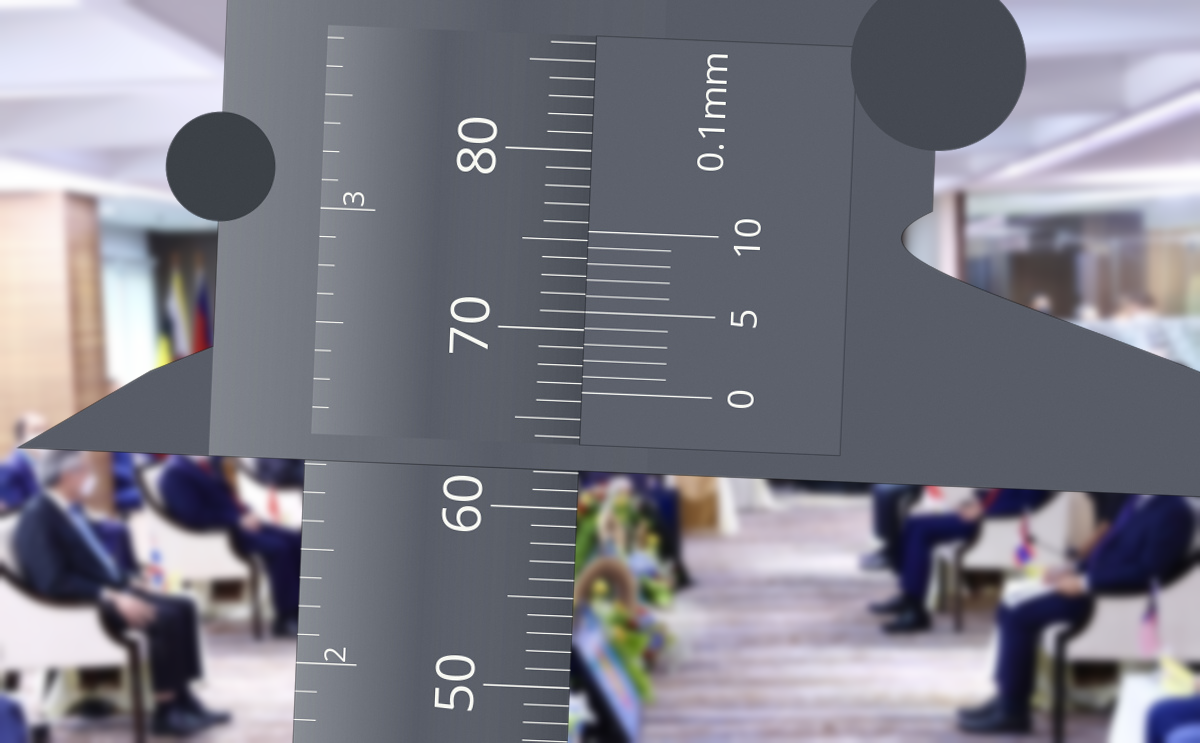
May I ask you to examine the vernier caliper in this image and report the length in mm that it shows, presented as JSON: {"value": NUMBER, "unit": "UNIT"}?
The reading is {"value": 66.5, "unit": "mm"}
